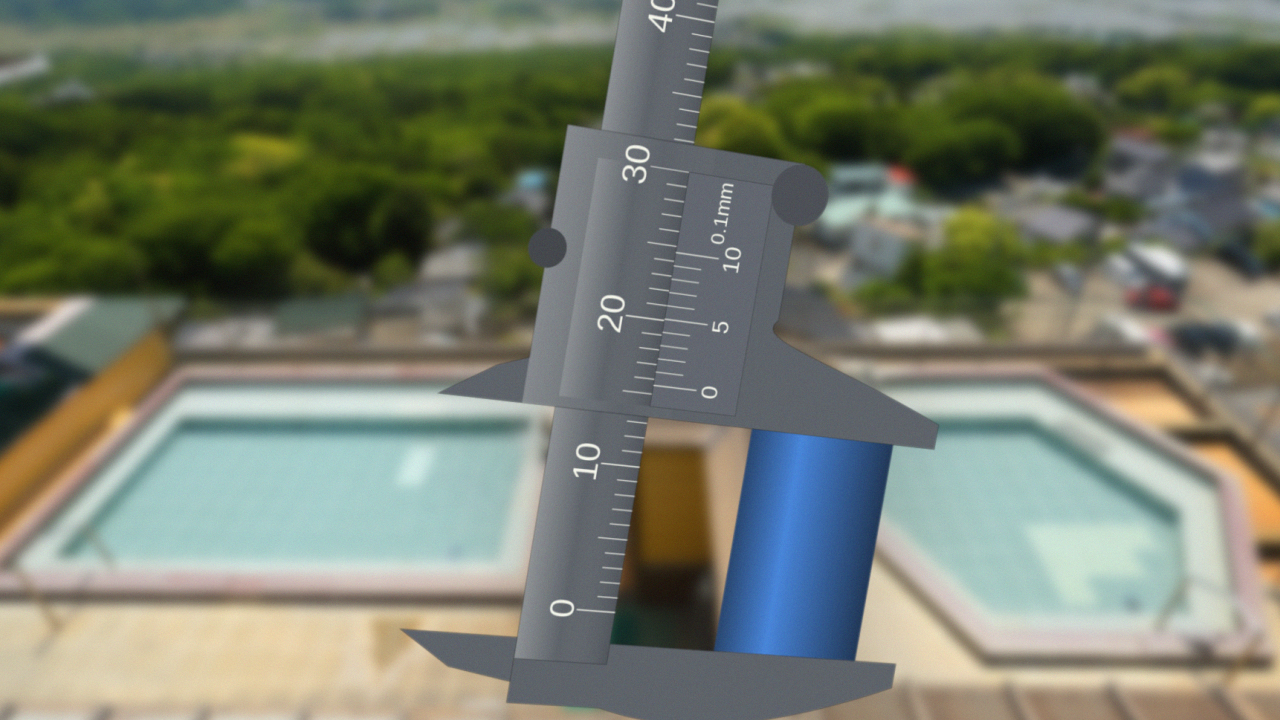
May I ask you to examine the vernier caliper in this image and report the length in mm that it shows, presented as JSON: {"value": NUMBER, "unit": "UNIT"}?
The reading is {"value": 15.6, "unit": "mm"}
